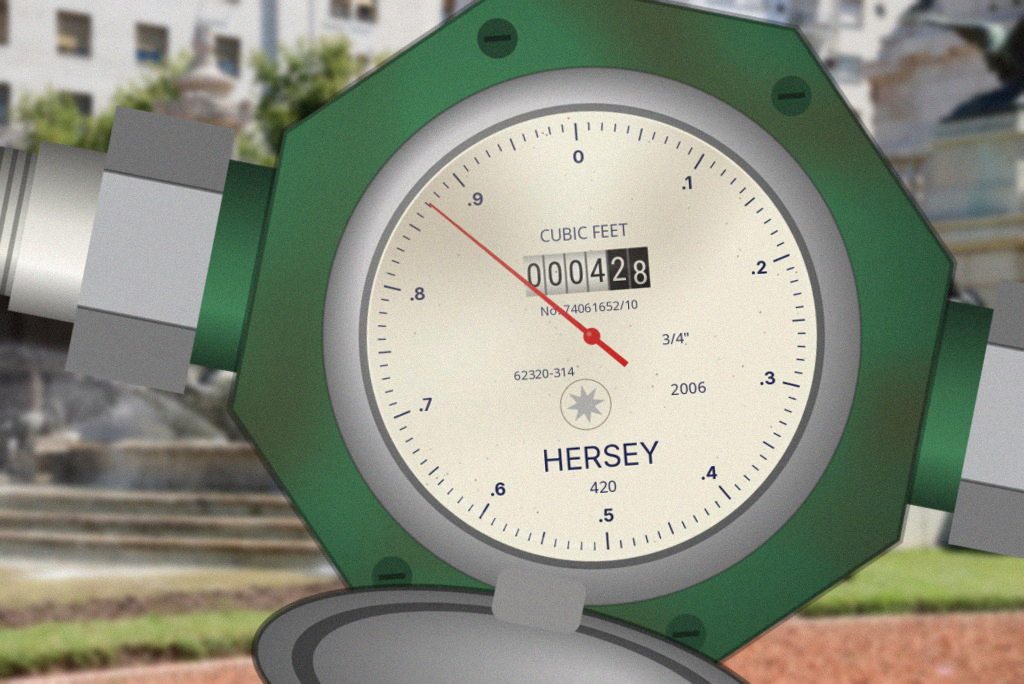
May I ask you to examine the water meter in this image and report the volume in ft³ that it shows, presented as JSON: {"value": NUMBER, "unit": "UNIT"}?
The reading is {"value": 427.87, "unit": "ft³"}
